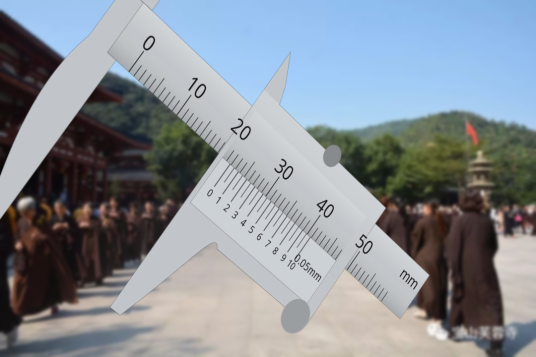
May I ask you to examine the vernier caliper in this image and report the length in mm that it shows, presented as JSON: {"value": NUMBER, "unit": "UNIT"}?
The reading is {"value": 21.8, "unit": "mm"}
